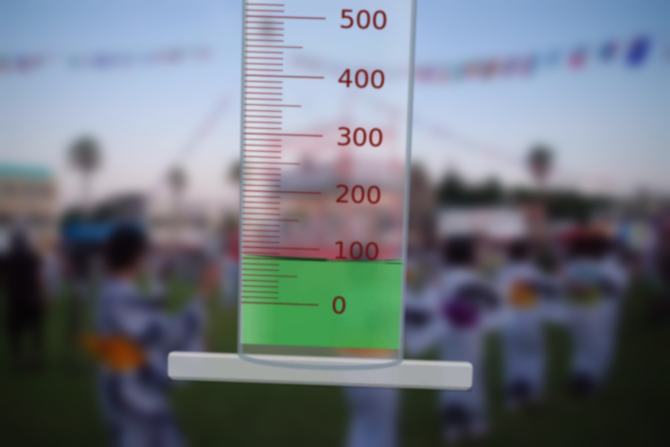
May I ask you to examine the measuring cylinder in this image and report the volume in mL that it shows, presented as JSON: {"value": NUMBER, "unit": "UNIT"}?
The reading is {"value": 80, "unit": "mL"}
